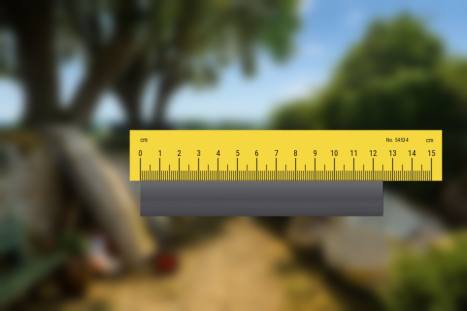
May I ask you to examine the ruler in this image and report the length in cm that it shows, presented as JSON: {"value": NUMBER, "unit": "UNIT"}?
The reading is {"value": 12.5, "unit": "cm"}
